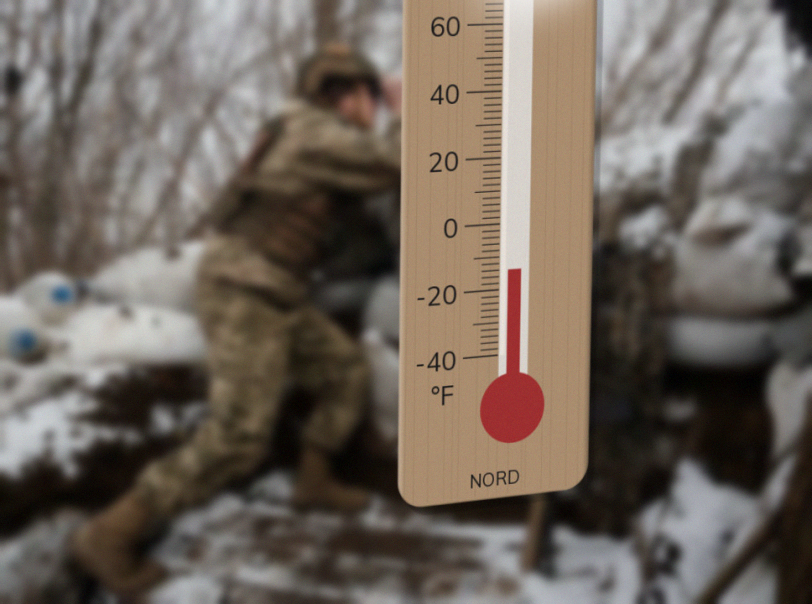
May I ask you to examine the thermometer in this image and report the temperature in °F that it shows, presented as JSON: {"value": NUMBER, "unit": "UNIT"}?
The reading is {"value": -14, "unit": "°F"}
